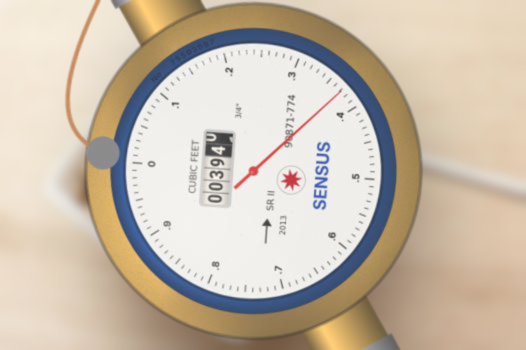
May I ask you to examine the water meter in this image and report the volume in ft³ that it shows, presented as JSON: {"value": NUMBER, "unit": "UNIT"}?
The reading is {"value": 3940.37, "unit": "ft³"}
